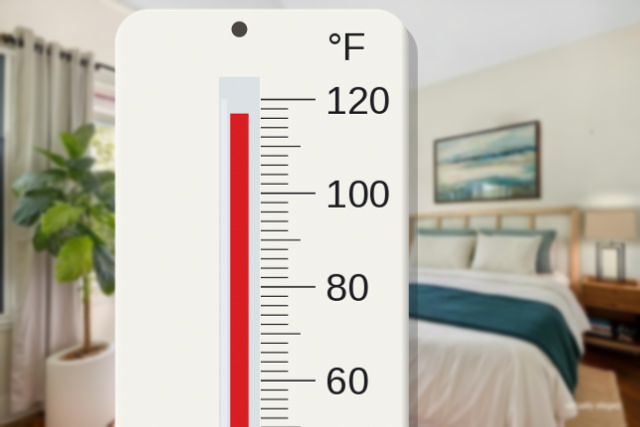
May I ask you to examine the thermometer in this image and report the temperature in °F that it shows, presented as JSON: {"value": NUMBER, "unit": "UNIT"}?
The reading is {"value": 117, "unit": "°F"}
